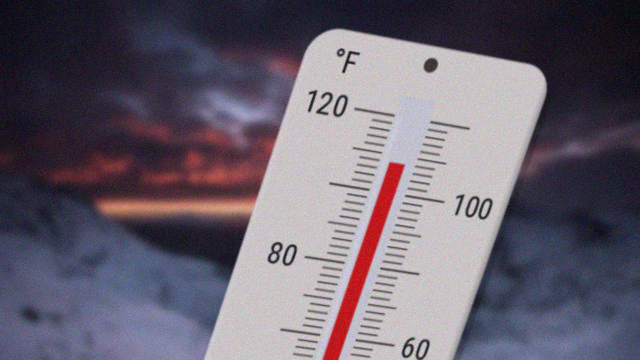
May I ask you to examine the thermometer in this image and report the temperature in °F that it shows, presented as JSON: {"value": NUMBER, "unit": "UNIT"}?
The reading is {"value": 108, "unit": "°F"}
